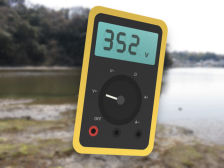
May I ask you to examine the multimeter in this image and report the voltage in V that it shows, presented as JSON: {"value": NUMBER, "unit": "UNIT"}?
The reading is {"value": 352, "unit": "V"}
